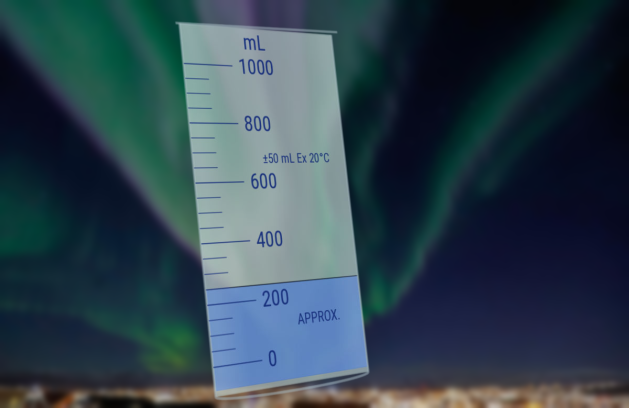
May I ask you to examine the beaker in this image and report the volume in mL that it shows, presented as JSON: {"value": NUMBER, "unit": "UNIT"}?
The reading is {"value": 250, "unit": "mL"}
